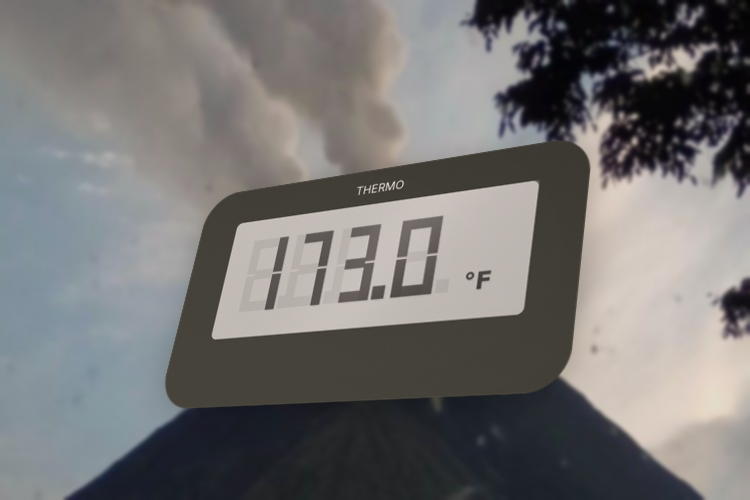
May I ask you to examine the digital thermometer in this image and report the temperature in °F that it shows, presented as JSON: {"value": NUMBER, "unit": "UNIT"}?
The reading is {"value": 173.0, "unit": "°F"}
